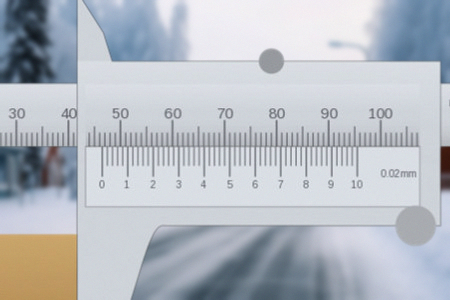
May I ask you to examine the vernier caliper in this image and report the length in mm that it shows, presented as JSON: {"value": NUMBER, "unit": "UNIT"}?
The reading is {"value": 46.5, "unit": "mm"}
